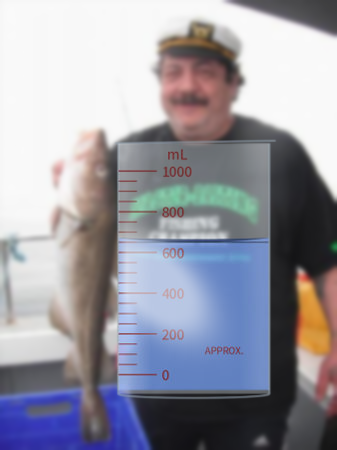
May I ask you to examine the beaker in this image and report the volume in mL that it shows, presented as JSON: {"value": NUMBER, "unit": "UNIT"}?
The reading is {"value": 650, "unit": "mL"}
